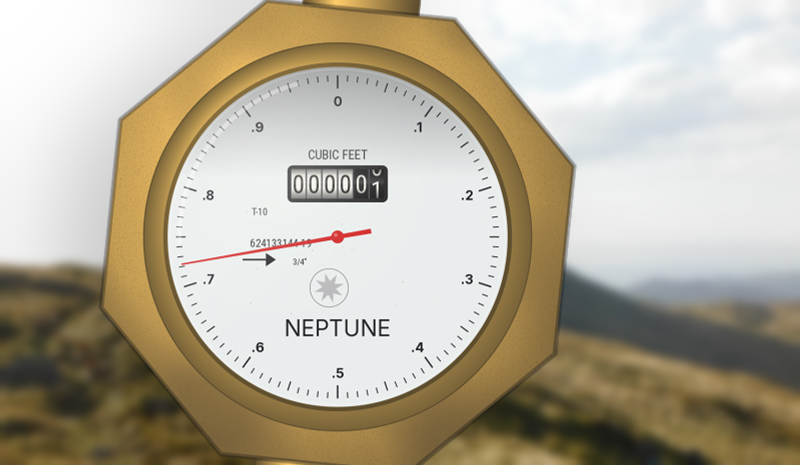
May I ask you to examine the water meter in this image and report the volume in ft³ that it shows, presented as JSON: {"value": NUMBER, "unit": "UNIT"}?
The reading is {"value": 0.72, "unit": "ft³"}
